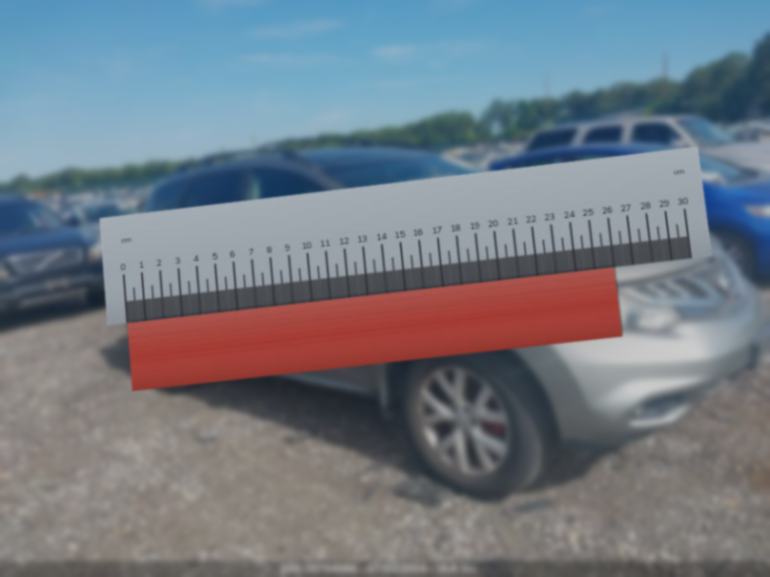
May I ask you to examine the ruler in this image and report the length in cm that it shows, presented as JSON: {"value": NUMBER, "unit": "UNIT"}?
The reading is {"value": 26, "unit": "cm"}
